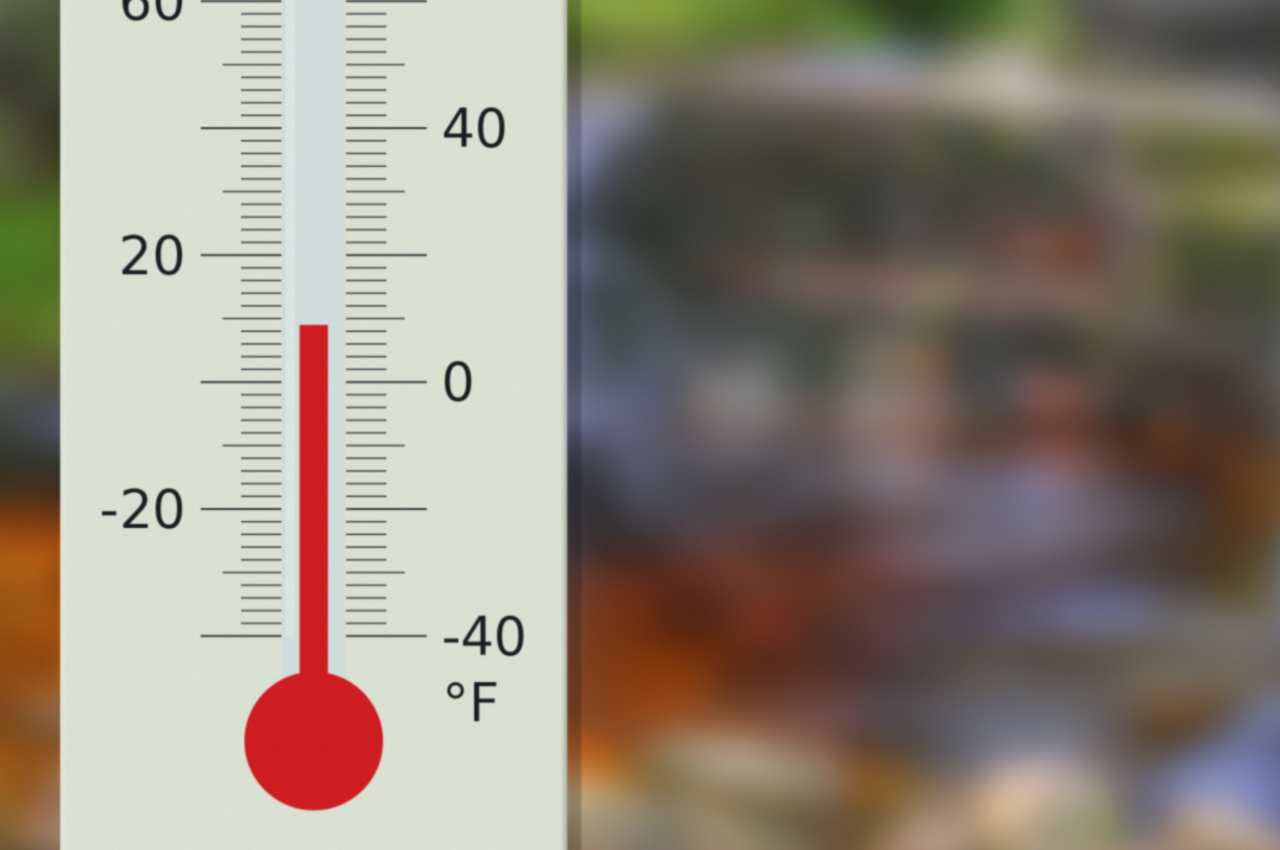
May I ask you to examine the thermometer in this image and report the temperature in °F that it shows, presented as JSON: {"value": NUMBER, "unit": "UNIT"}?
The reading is {"value": 9, "unit": "°F"}
